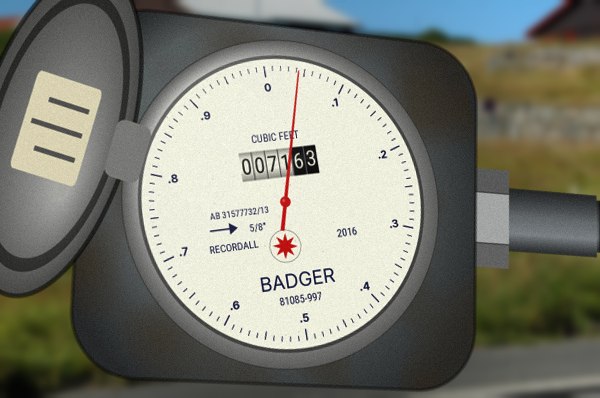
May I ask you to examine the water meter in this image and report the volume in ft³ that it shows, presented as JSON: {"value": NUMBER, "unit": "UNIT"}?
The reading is {"value": 7163.04, "unit": "ft³"}
